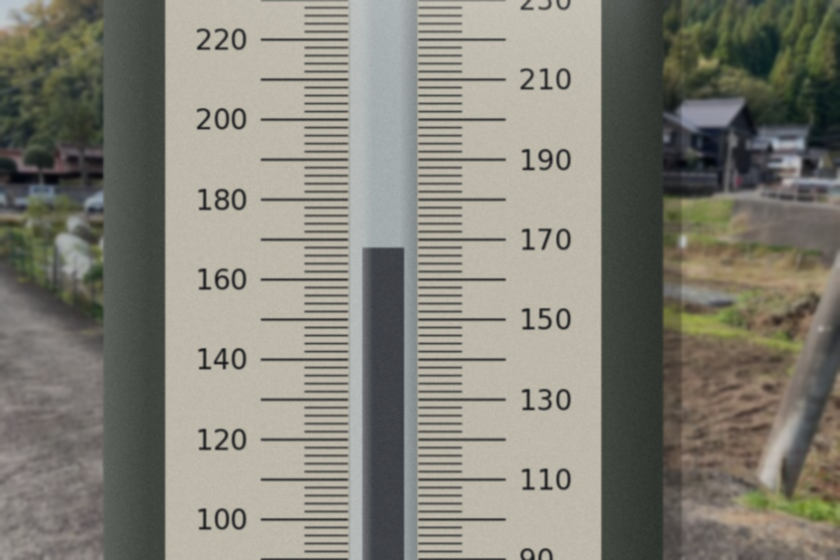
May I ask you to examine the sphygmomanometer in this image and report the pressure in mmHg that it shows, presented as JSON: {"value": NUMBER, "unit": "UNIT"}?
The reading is {"value": 168, "unit": "mmHg"}
